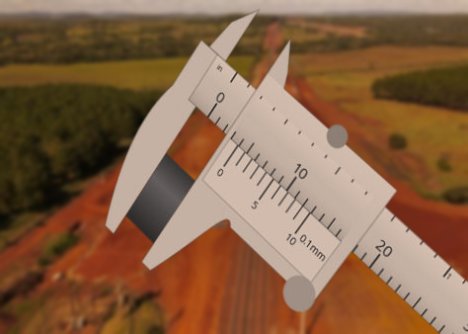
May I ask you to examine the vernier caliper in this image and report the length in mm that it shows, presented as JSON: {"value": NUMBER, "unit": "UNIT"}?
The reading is {"value": 3.9, "unit": "mm"}
